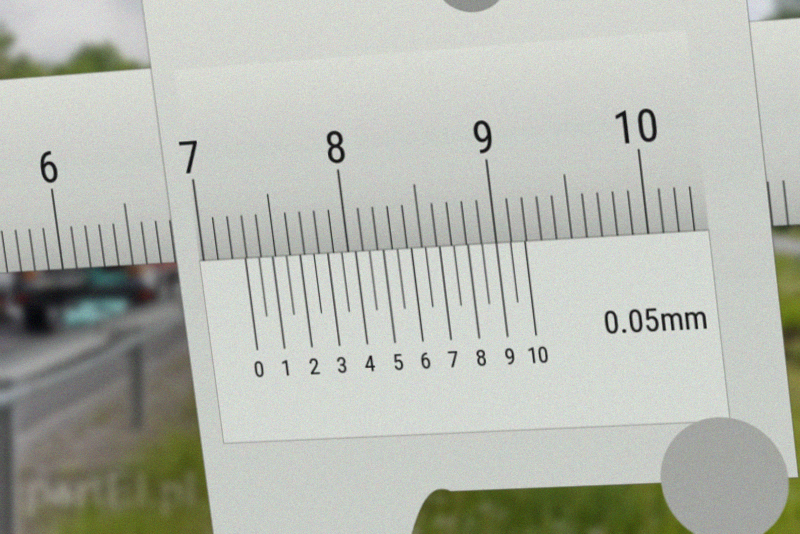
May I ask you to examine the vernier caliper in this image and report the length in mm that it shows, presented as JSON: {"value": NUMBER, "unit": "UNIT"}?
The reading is {"value": 72.9, "unit": "mm"}
